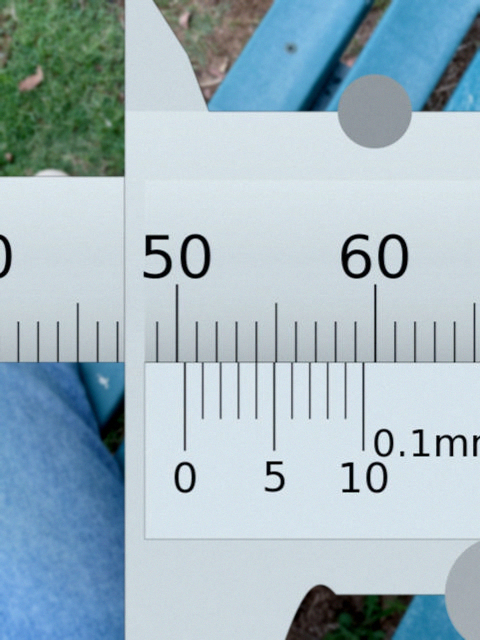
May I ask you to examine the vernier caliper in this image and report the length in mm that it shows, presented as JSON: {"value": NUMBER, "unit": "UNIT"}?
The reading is {"value": 50.4, "unit": "mm"}
